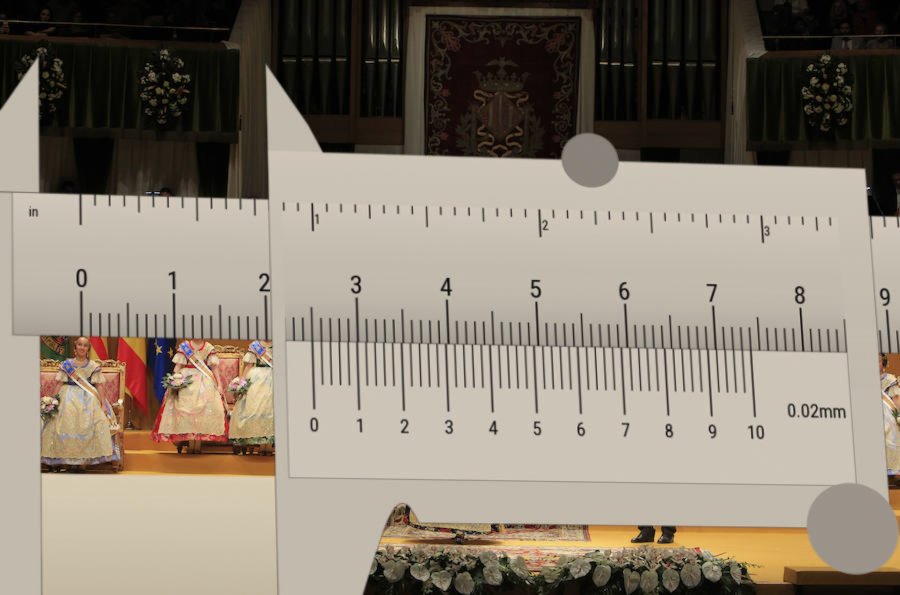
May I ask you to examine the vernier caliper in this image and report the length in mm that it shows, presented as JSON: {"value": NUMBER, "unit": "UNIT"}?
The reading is {"value": 25.0, "unit": "mm"}
